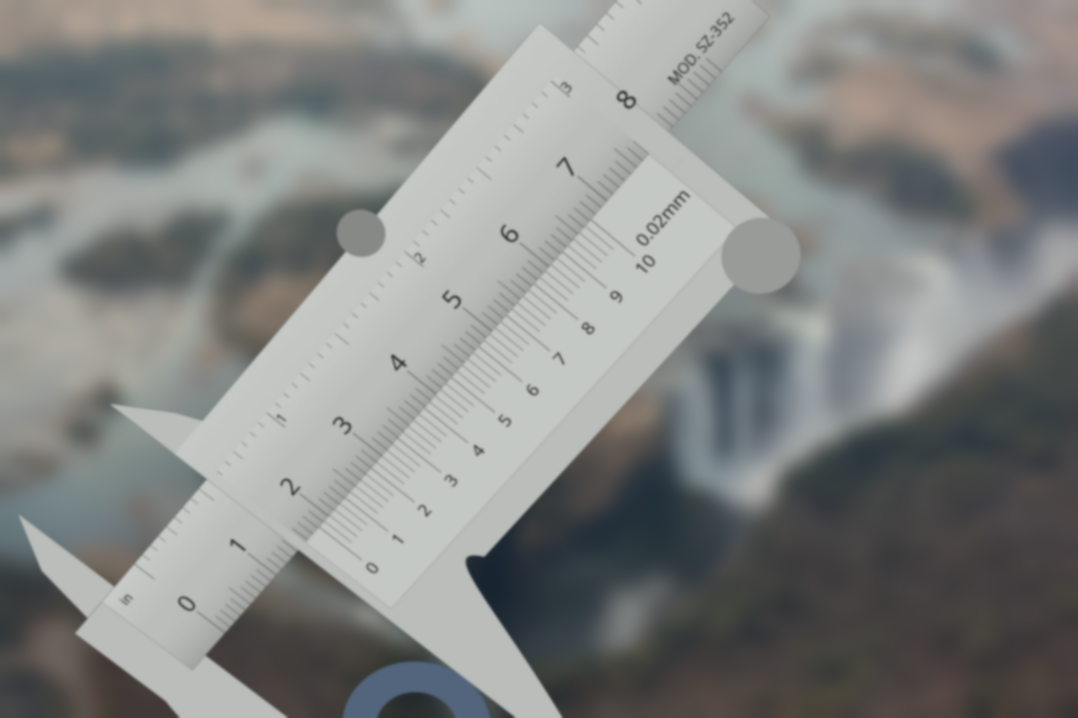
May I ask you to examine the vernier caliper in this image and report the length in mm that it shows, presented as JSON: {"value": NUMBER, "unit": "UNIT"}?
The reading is {"value": 18.2, "unit": "mm"}
